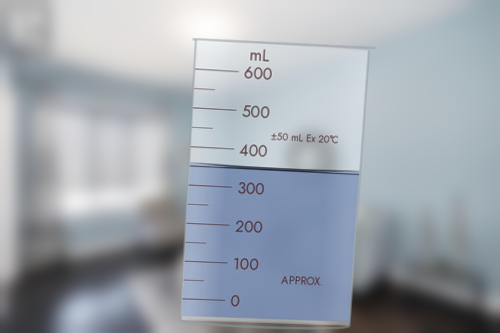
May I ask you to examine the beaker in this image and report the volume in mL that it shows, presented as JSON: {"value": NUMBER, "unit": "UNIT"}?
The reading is {"value": 350, "unit": "mL"}
